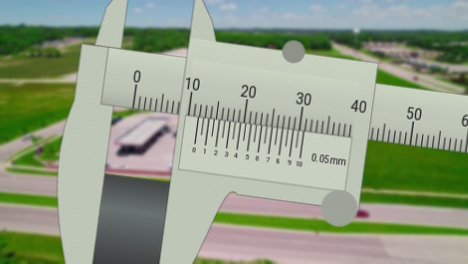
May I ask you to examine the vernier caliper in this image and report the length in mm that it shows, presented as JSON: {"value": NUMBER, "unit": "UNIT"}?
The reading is {"value": 11.8, "unit": "mm"}
